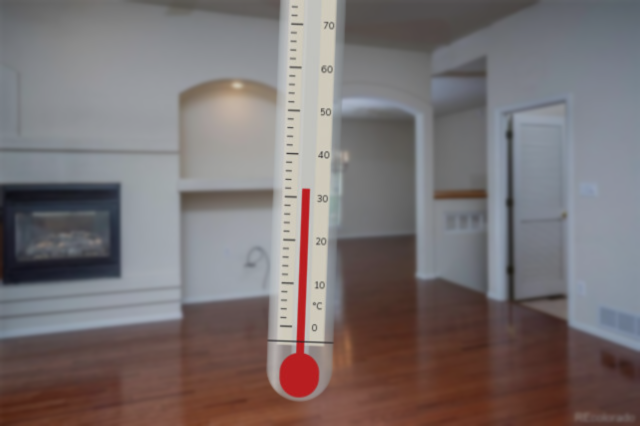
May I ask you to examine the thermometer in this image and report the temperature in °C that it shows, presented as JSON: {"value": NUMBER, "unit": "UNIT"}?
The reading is {"value": 32, "unit": "°C"}
